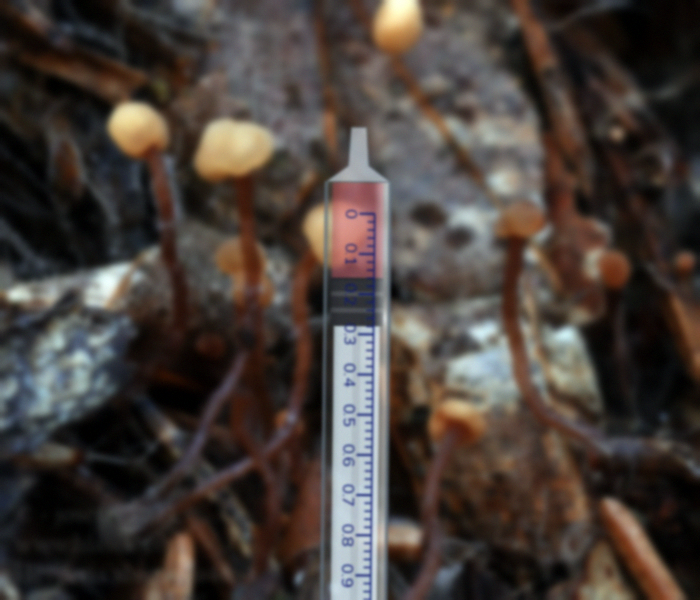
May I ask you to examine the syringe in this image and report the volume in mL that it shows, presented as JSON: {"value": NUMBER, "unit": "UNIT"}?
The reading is {"value": 0.16, "unit": "mL"}
